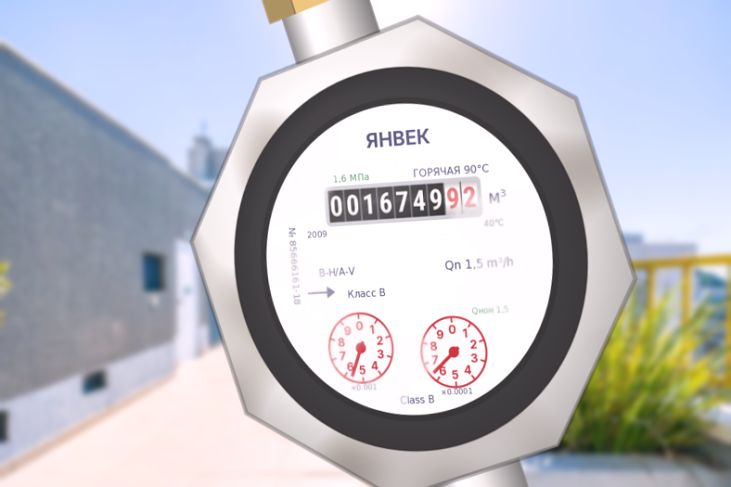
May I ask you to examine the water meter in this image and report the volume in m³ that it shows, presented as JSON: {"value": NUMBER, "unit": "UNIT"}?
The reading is {"value": 16749.9256, "unit": "m³"}
